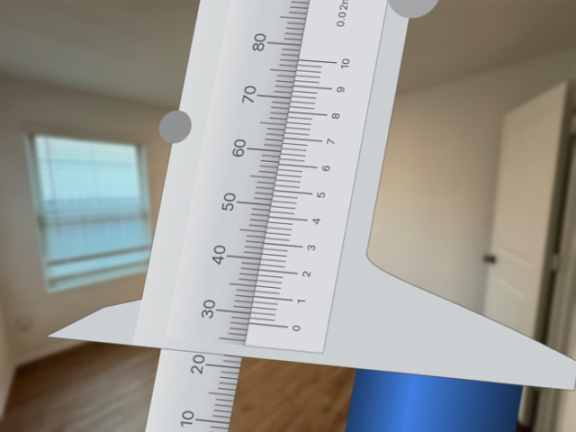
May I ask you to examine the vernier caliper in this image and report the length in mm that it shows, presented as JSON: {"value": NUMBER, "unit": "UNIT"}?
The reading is {"value": 28.2, "unit": "mm"}
